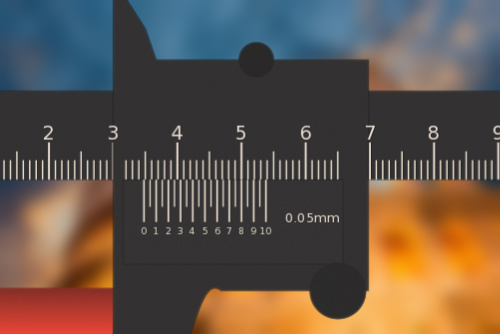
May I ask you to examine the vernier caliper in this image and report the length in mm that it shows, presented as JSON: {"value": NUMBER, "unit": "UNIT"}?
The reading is {"value": 34.8, "unit": "mm"}
